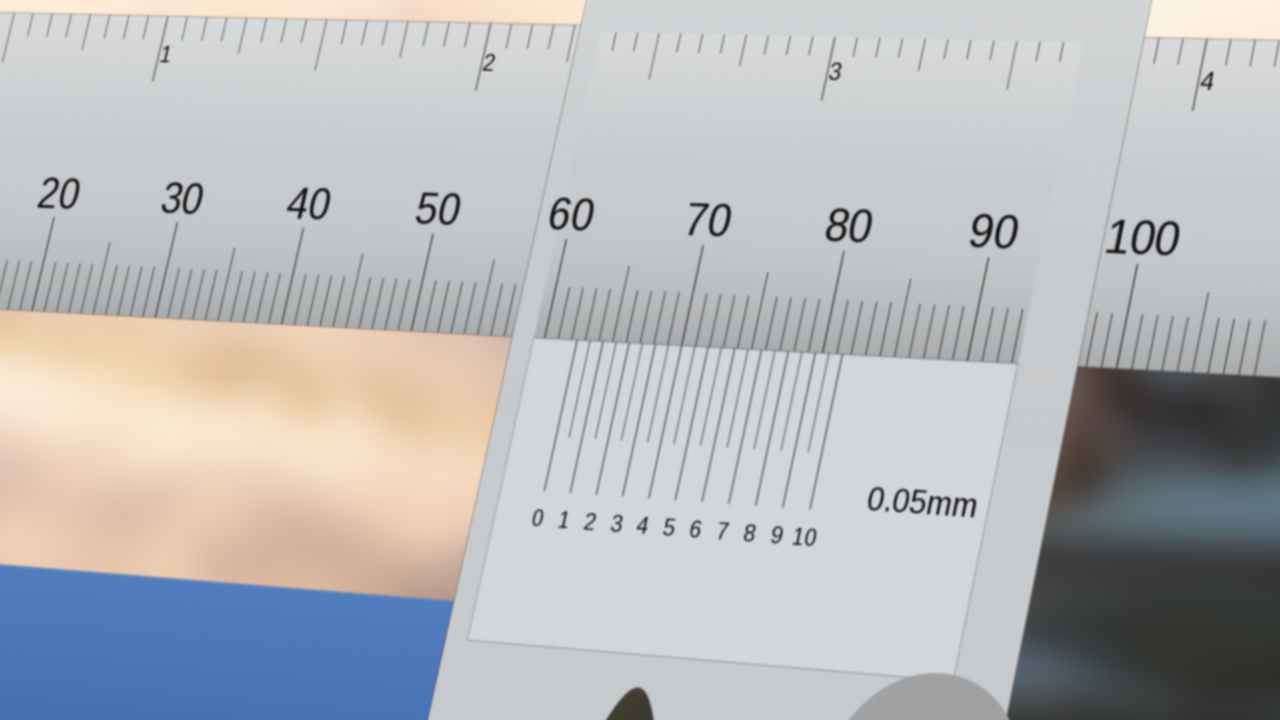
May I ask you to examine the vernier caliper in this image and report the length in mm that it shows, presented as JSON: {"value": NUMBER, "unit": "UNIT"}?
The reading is {"value": 62.4, "unit": "mm"}
